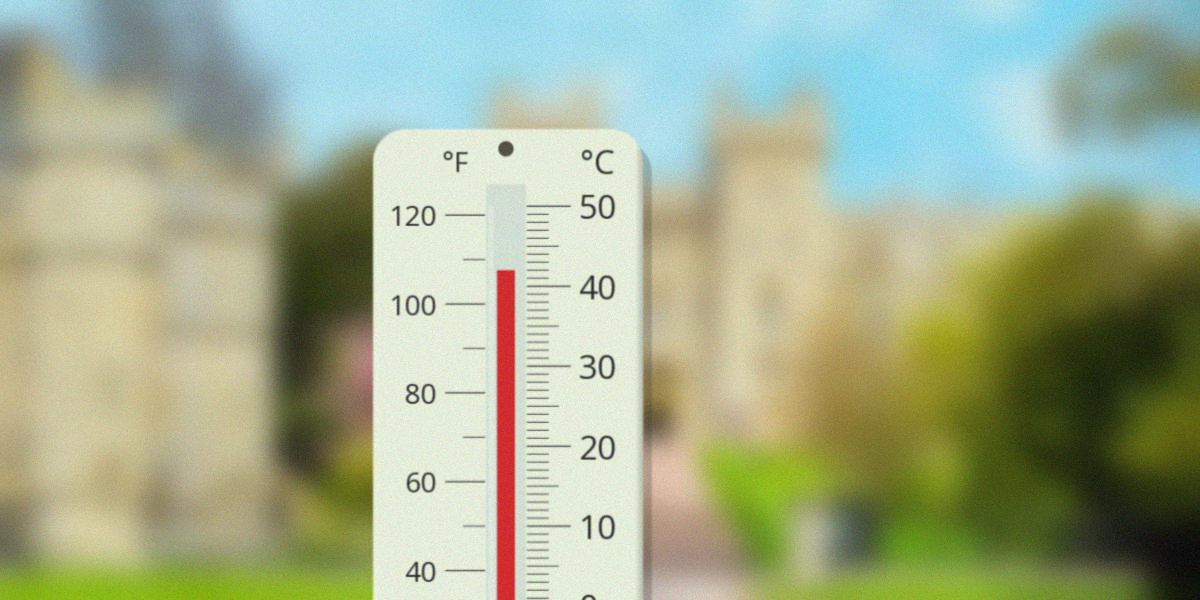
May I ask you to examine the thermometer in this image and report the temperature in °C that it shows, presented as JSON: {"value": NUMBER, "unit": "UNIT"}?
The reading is {"value": 42, "unit": "°C"}
